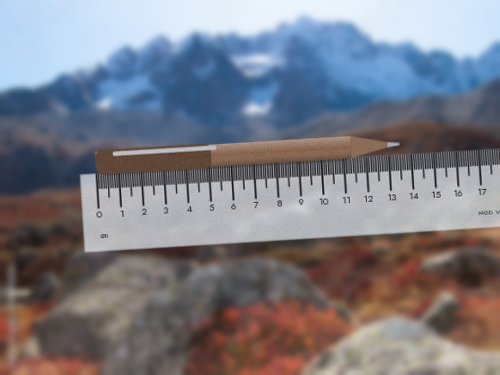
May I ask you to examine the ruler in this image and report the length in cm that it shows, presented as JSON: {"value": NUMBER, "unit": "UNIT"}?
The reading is {"value": 13.5, "unit": "cm"}
